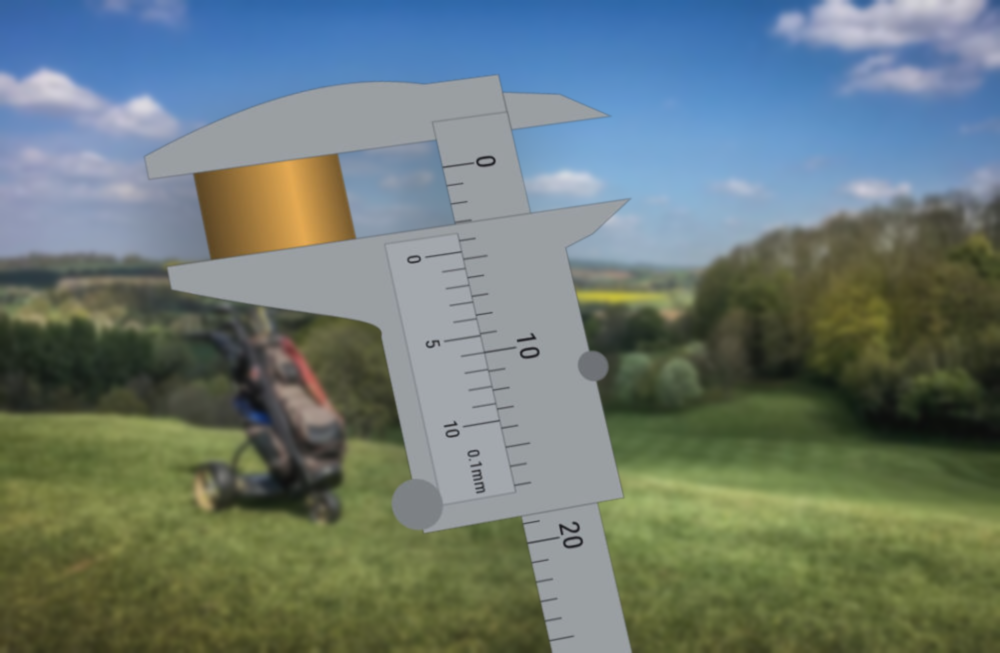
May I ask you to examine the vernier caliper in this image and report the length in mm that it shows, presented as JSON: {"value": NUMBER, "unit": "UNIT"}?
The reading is {"value": 4.6, "unit": "mm"}
